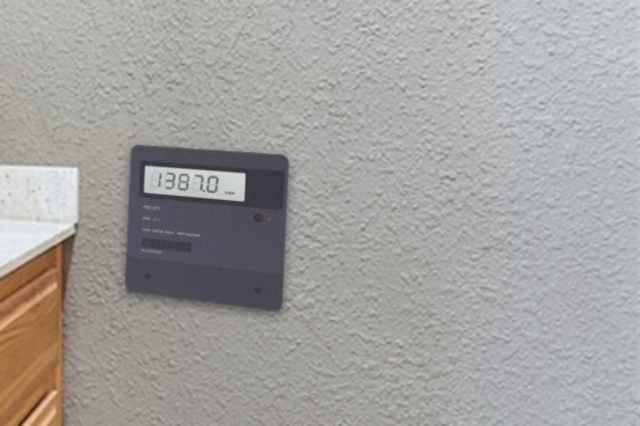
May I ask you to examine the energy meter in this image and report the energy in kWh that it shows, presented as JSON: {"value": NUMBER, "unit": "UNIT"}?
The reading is {"value": 1387.0, "unit": "kWh"}
